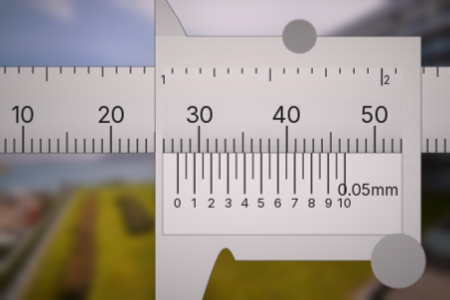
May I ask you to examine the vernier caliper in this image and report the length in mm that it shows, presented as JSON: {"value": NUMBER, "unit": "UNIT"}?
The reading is {"value": 27.6, "unit": "mm"}
